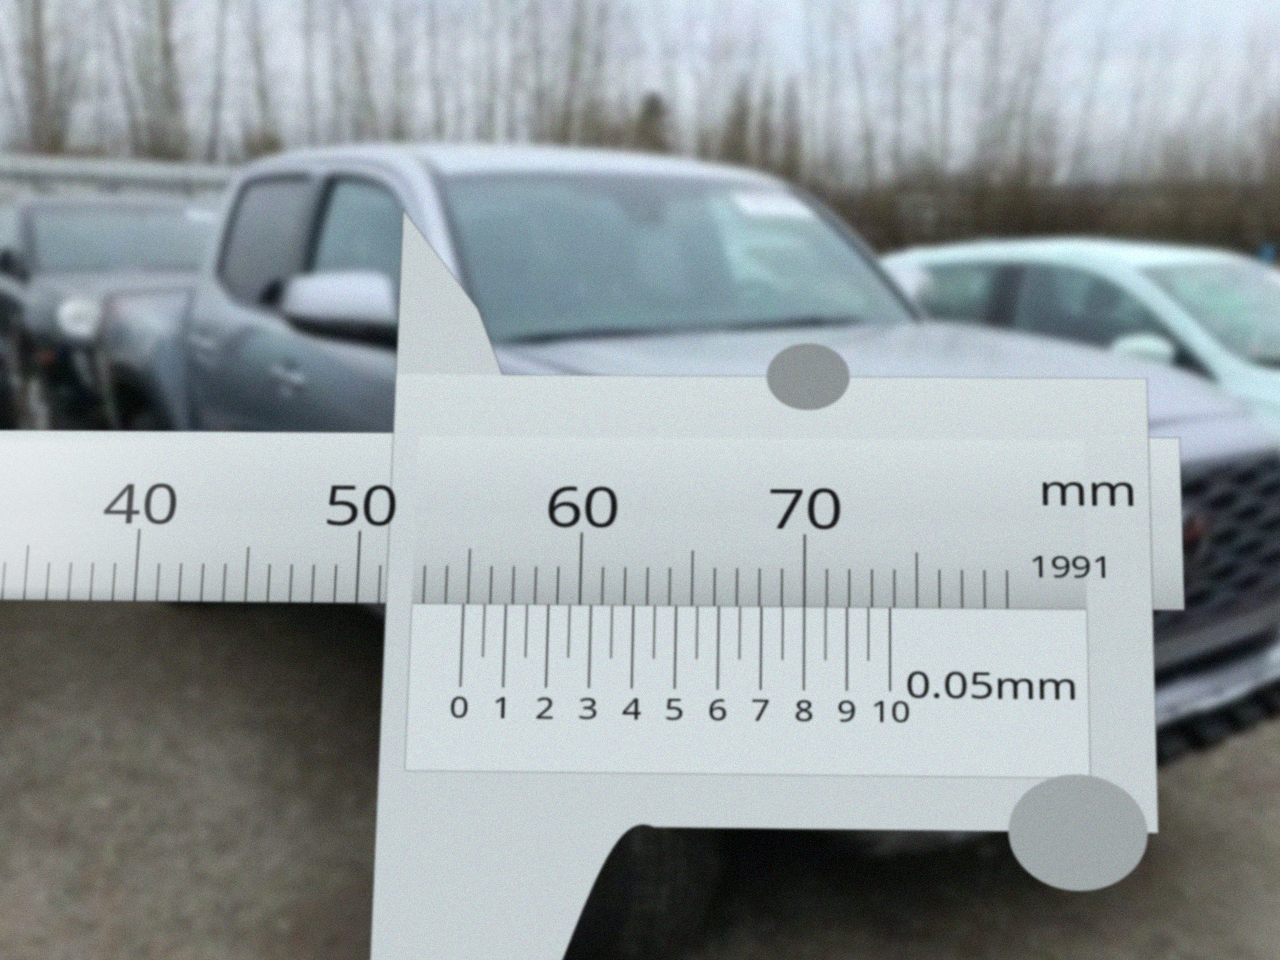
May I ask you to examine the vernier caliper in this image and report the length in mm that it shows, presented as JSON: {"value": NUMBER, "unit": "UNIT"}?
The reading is {"value": 54.8, "unit": "mm"}
